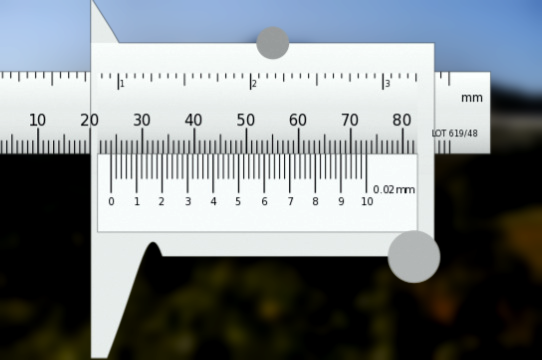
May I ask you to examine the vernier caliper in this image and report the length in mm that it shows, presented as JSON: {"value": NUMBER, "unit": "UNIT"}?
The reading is {"value": 24.0, "unit": "mm"}
